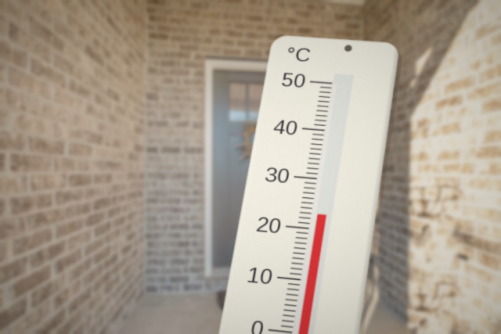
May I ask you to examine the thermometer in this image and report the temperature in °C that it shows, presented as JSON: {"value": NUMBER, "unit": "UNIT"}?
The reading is {"value": 23, "unit": "°C"}
